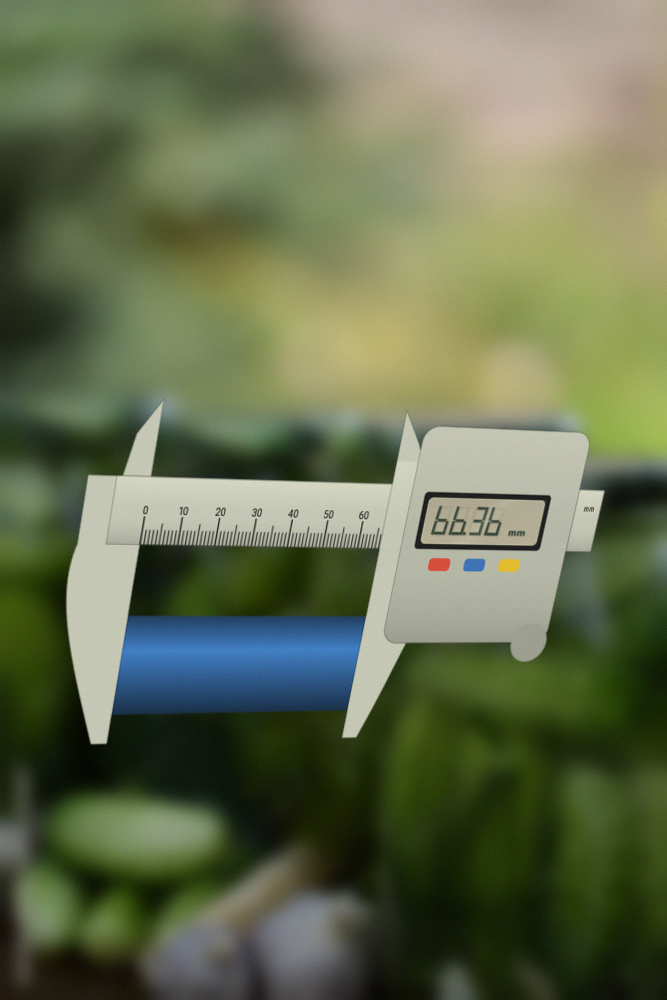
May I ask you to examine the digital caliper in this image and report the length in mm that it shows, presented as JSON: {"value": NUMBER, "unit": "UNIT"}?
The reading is {"value": 66.36, "unit": "mm"}
